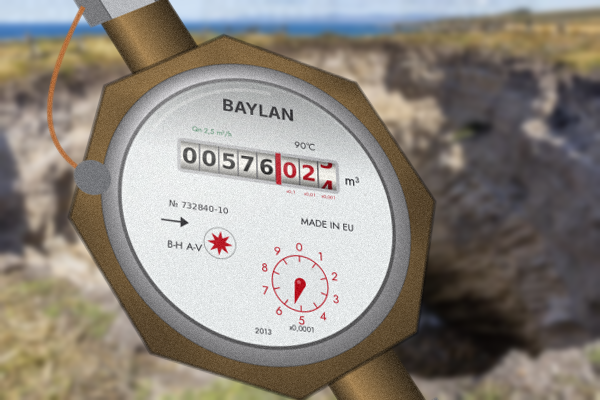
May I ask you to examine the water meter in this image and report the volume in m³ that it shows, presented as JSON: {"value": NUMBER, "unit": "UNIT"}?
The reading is {"value": 576.0235, "unit": "m³"}
